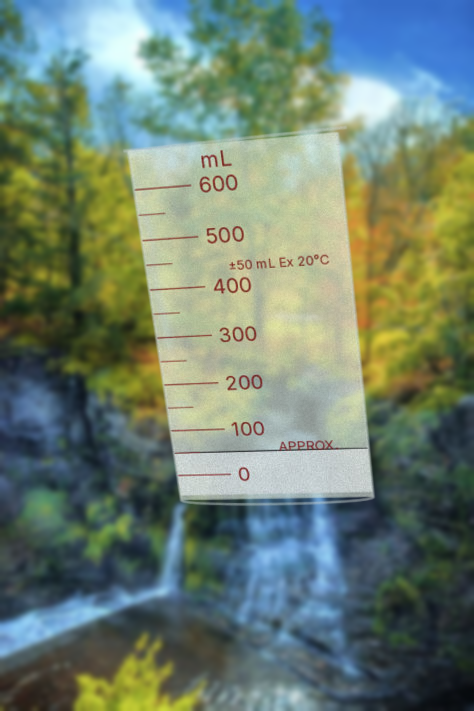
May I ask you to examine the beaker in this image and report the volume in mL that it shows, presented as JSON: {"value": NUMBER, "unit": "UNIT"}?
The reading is {"value": 50, "unit": "mL"}
